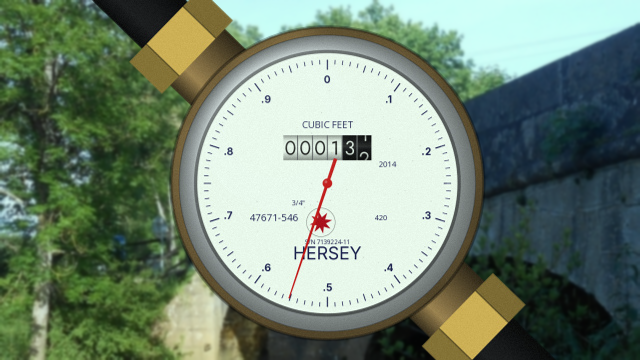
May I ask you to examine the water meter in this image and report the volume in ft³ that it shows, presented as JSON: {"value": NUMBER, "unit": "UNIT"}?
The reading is {"value": 131.55, "unit": "ft³"}
